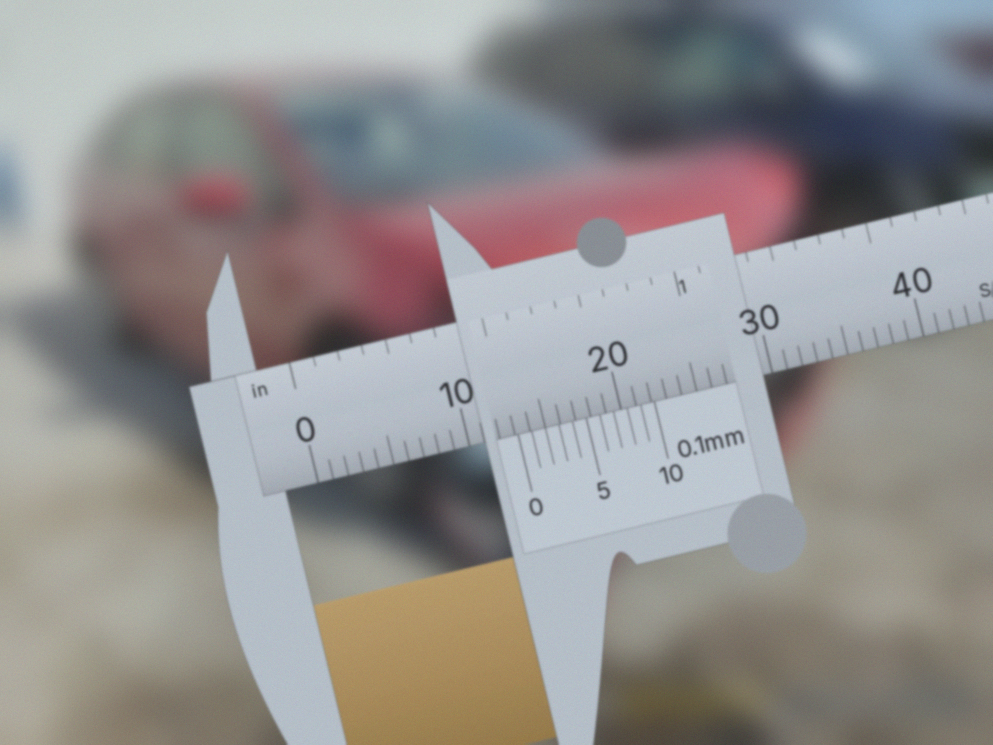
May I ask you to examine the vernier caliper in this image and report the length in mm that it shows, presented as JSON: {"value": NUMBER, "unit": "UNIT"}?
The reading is {"value": 13.2, "unit": "mm"}
